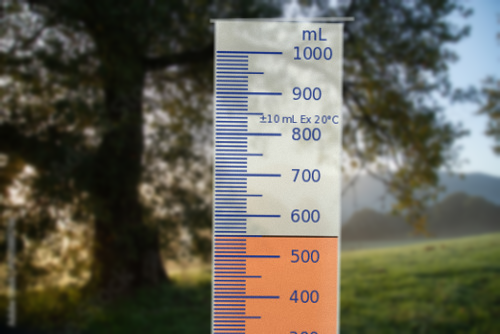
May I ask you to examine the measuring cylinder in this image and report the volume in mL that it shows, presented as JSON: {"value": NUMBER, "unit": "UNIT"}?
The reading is {"value": 550, "unit": "mL"}
